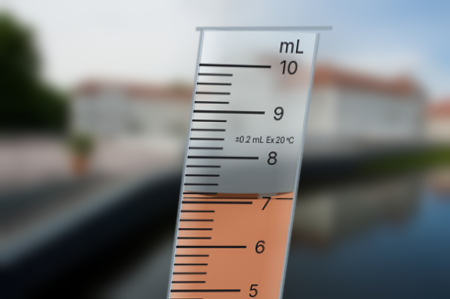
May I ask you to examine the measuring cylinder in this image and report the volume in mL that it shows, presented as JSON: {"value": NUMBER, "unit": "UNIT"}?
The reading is {"value": 7.1, "unit": "mL"}
